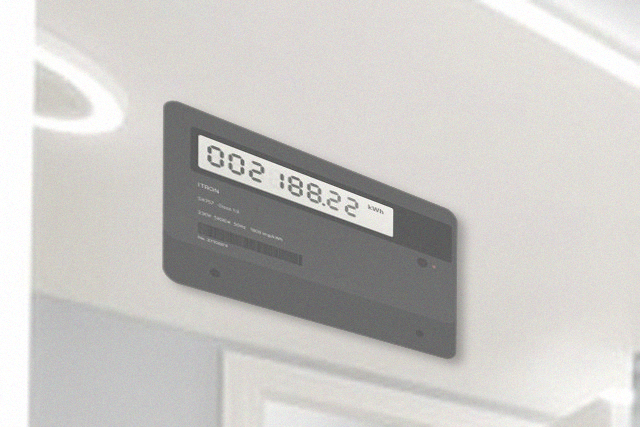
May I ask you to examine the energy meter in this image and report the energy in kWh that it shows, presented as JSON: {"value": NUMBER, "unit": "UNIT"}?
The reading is {"value": 2188.22, "unit": "kWh"}
